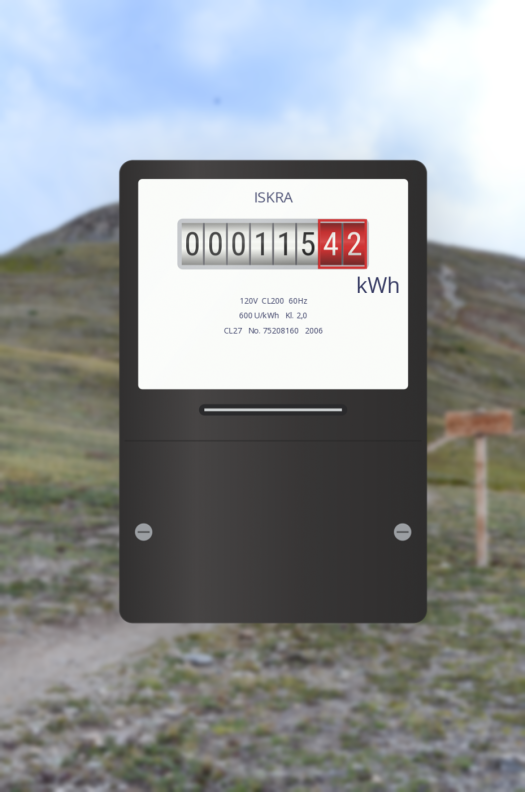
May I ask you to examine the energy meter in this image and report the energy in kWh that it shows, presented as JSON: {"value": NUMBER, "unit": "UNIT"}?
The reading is {"value": 115.42, "unit": "kWh"}
